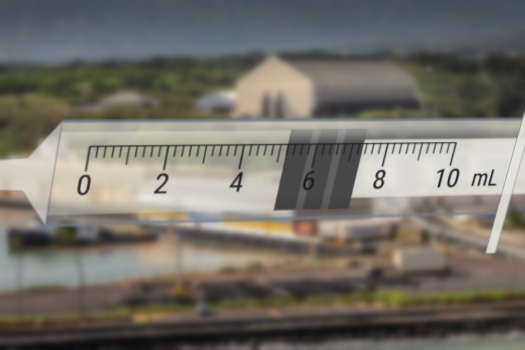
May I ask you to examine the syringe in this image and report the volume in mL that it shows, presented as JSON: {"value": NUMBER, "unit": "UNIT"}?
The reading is {"value": 5.2, "unit": "mL"}
